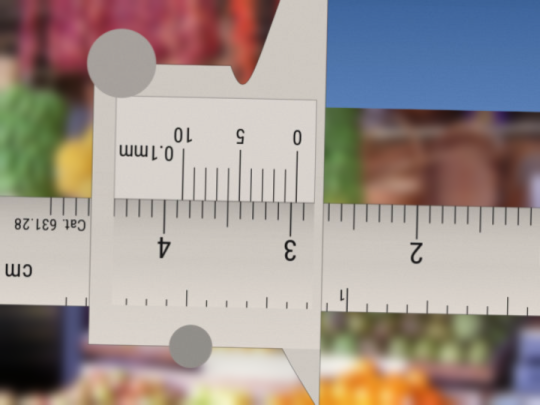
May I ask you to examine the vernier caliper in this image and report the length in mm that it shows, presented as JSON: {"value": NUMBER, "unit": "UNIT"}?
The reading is {"value": 29.6, "unit": "mm"}
